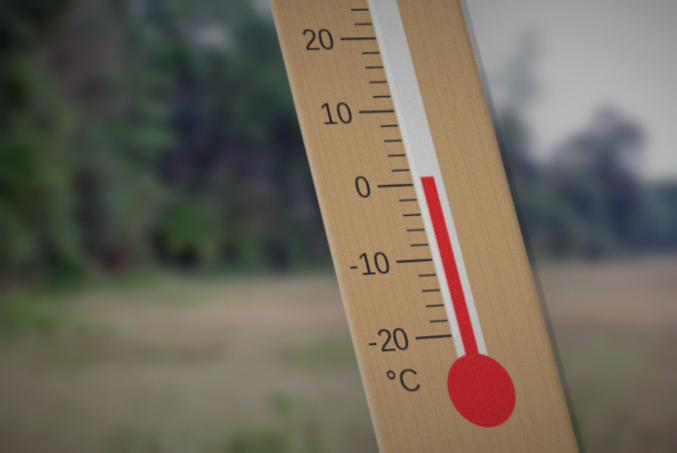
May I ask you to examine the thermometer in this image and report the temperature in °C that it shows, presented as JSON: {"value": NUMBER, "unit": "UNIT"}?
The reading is {"value": 1, "unit": "°C"}
